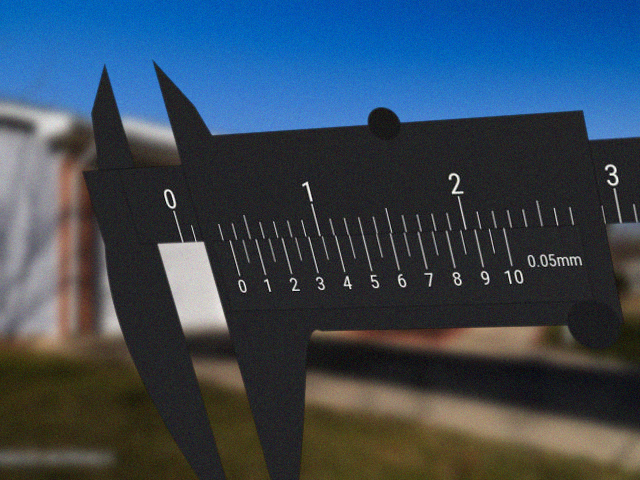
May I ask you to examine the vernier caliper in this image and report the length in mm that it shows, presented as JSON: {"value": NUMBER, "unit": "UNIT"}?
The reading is {"value": 3.5, "unit": "mm"}
